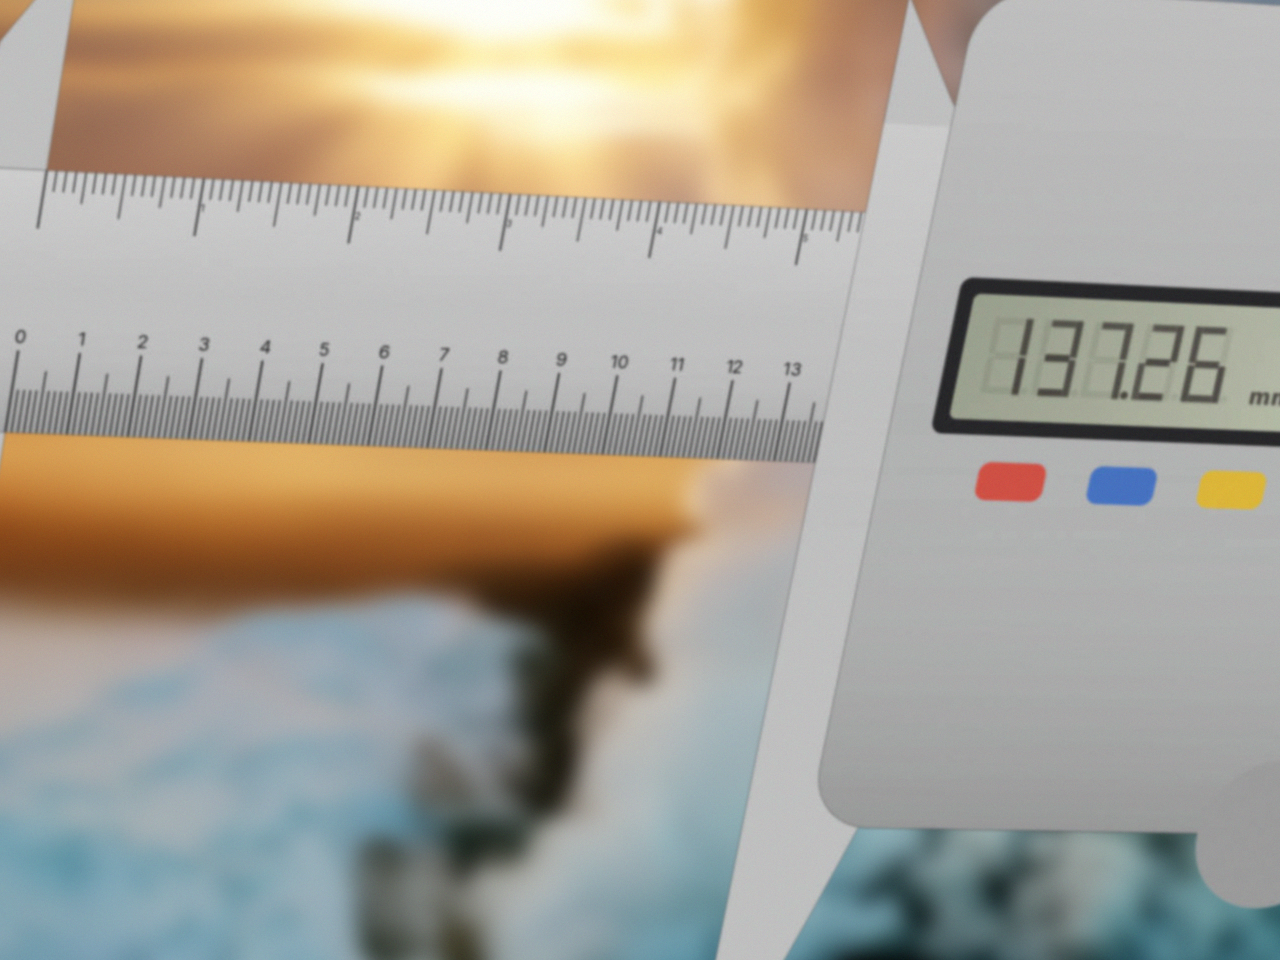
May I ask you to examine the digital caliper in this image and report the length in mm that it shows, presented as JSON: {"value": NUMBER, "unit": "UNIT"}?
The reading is {"value": 137.26, "unit": "mm"}
